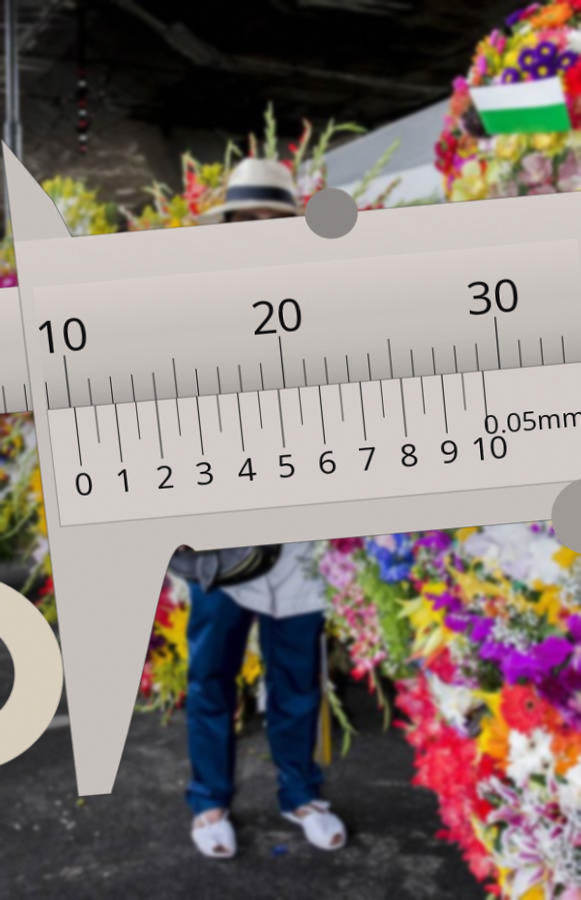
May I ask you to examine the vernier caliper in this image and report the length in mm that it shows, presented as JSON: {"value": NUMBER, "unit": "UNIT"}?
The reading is {"value": 10.2, "unit": "mm"}
